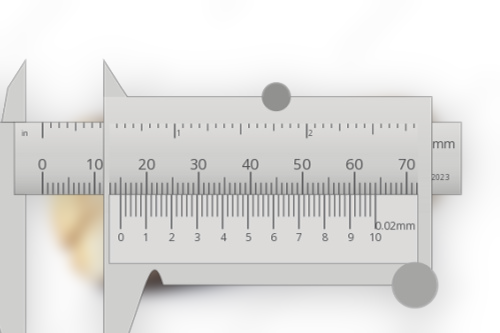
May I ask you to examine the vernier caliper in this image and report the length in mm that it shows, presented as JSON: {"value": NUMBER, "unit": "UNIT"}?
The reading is {"value": 15.0, "unit": "mm"}
